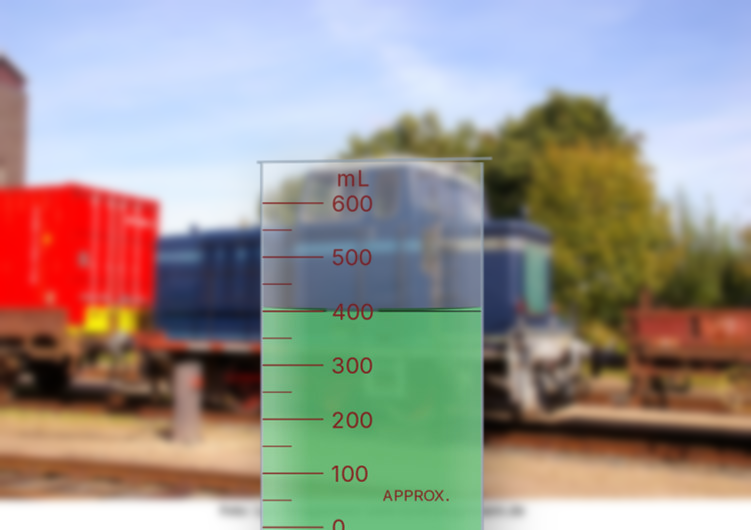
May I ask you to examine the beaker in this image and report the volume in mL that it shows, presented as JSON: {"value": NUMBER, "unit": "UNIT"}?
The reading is {"value": 400, "unit": "mL"}
